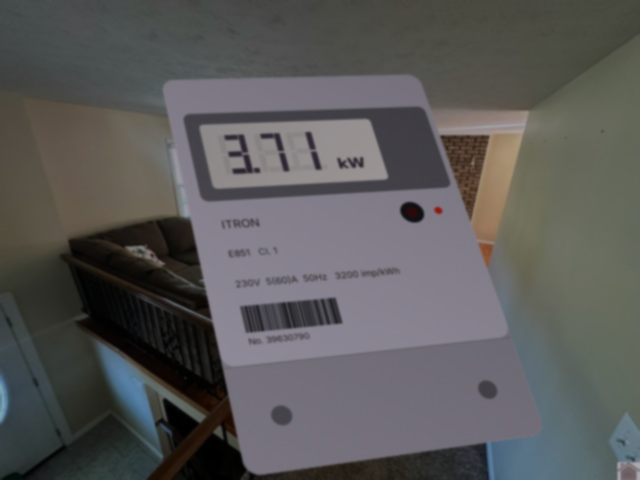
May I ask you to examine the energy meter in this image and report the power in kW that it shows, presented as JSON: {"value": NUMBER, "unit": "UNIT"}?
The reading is {"value": 3.71, "unit": "kW"}
